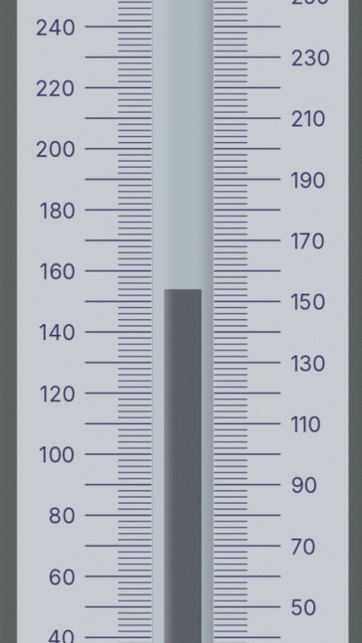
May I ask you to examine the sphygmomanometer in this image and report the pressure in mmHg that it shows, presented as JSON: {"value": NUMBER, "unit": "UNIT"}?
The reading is {"value": 154, "unit": "mmHg"}
